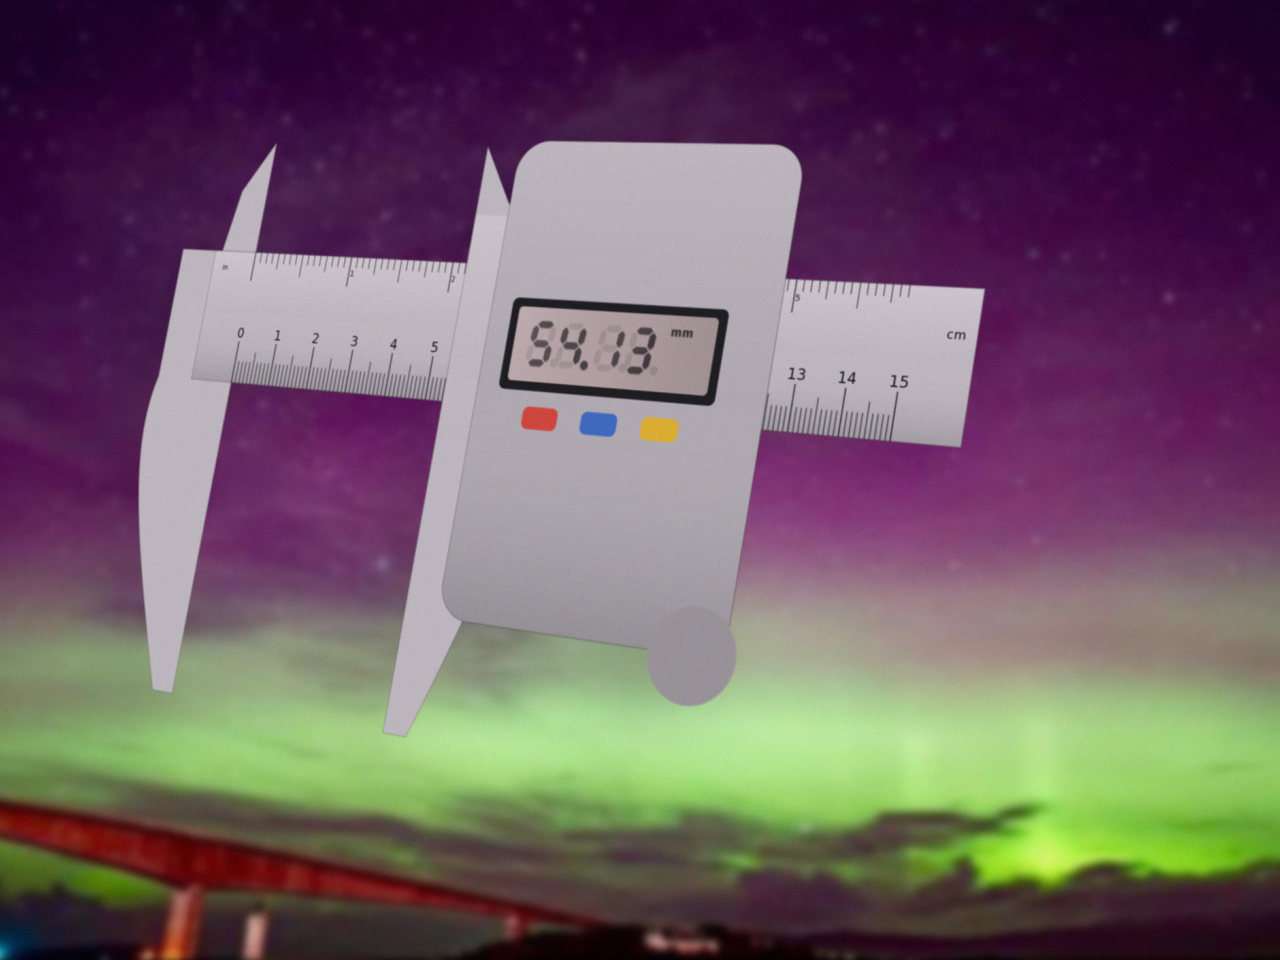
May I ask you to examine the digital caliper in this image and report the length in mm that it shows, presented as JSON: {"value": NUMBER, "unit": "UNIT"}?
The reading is {"value": 54.13, "unit": "mm"}
